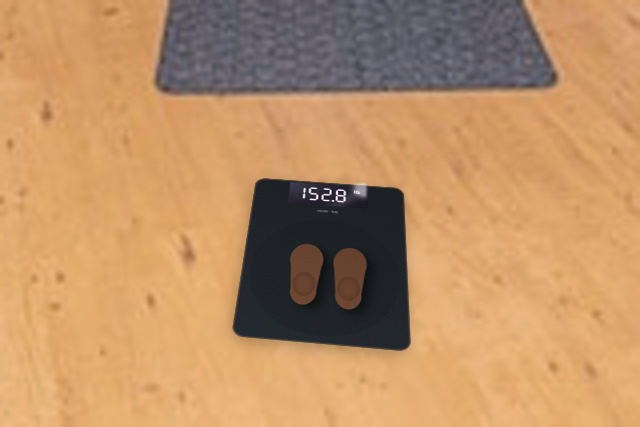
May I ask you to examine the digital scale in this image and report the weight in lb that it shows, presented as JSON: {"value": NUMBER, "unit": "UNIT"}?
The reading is {"value": 152.8, "unit": "lb"}
